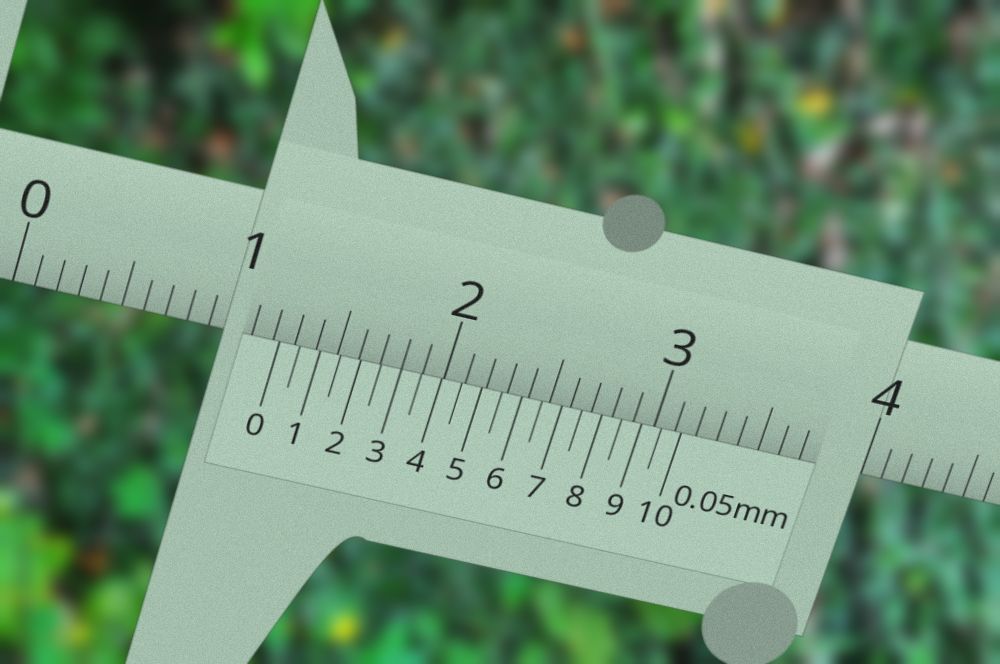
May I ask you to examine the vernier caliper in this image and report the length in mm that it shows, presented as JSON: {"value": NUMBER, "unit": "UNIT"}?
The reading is {"value": 12.3, "unit": "mm"}
